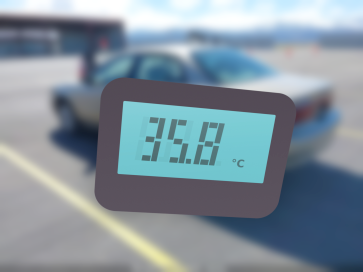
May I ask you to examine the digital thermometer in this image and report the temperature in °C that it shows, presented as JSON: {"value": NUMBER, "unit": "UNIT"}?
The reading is {"value": 35.8, "unit": "°C"}
